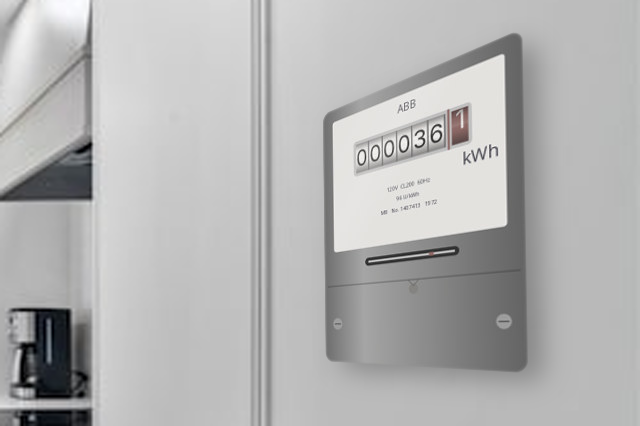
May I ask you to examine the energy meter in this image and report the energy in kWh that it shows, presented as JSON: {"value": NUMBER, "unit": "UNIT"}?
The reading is {"value": 36.1, "unit": "kWh"}
